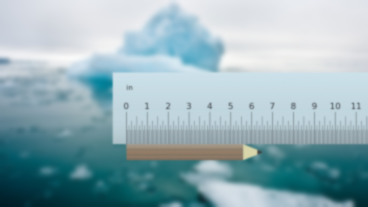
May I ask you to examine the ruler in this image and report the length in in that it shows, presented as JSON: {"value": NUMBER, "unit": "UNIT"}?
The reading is {"value": 6.5, "unit": "in"}
